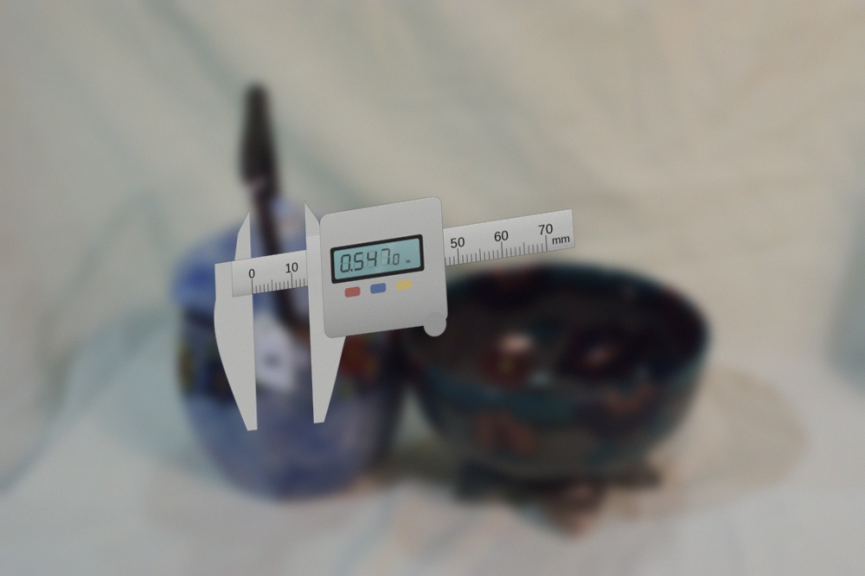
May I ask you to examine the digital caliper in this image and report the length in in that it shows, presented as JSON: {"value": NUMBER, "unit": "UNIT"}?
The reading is {"value": 0.5470, "unit": "in"}
